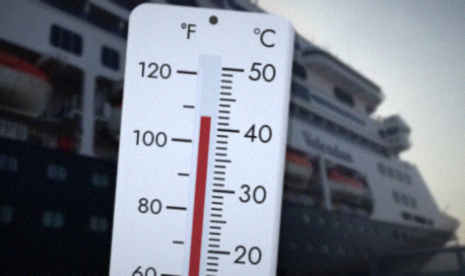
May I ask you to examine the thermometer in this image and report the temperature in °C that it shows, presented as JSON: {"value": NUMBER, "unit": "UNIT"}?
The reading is {"value": 42, "unit": "°C"}
